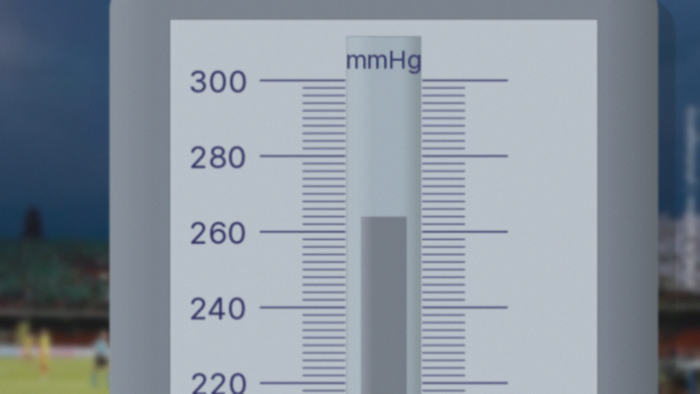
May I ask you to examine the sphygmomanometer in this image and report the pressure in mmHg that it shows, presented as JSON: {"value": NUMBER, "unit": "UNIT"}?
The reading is {"value": 264, "unit": "mmHg"}
